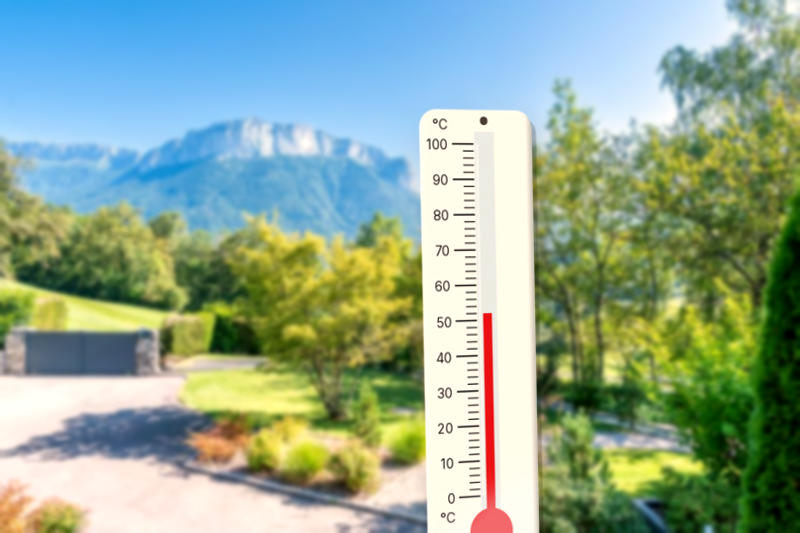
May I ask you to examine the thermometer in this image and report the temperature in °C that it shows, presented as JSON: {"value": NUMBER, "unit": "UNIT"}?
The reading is {"value": 52, "unit": "°C"}
